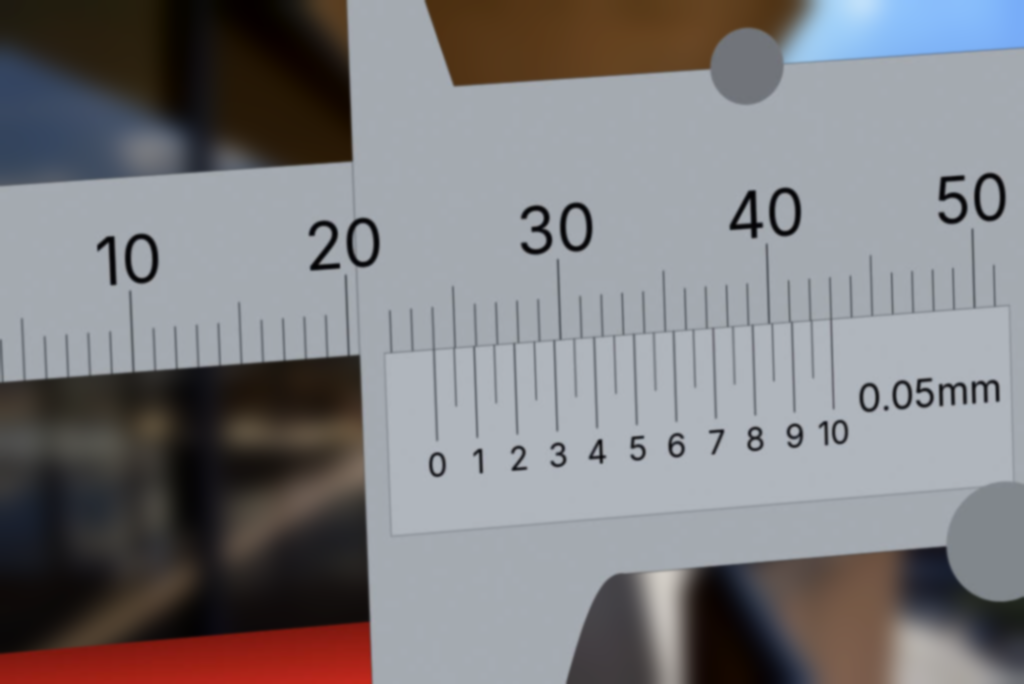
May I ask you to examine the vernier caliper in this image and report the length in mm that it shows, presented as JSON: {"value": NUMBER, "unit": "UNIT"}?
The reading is {"value": 24.0, "unit": "mm"}
